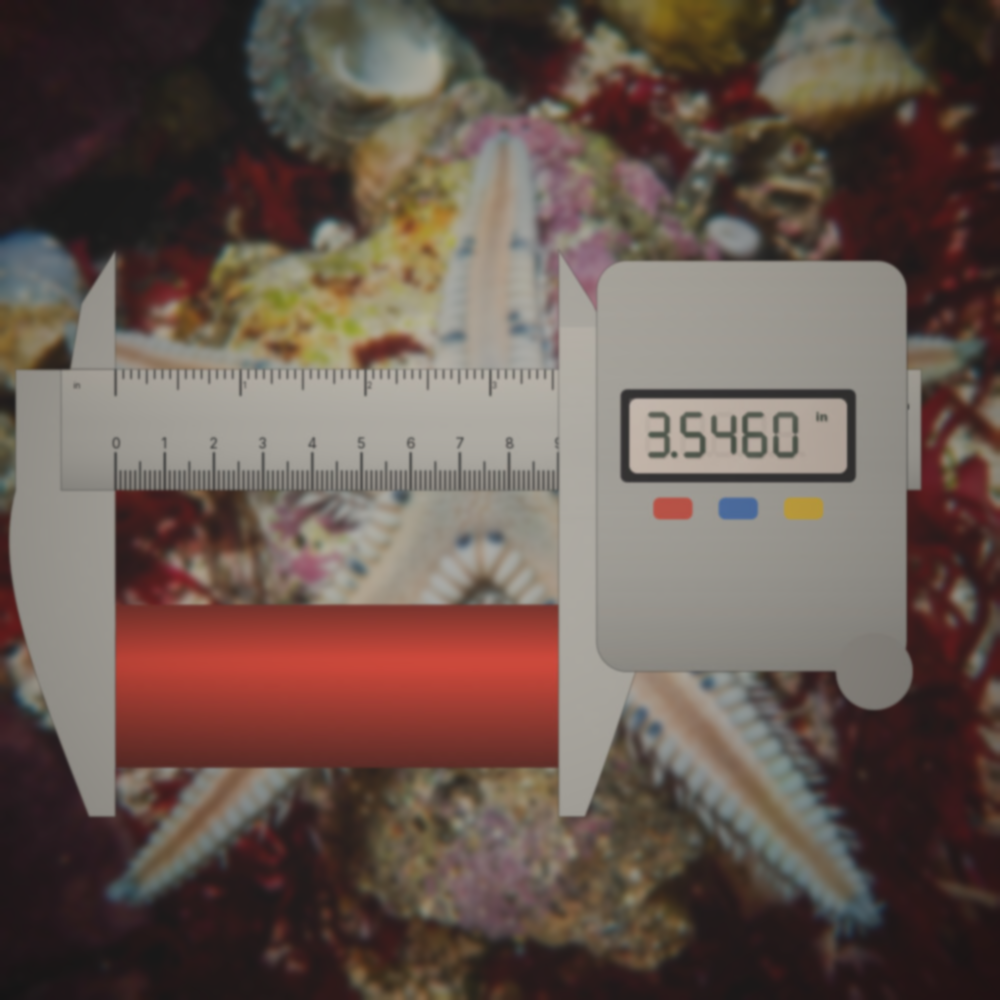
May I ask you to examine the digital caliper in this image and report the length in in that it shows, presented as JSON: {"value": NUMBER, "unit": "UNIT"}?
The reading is {"value": 3.5460, "unit": "in"}
